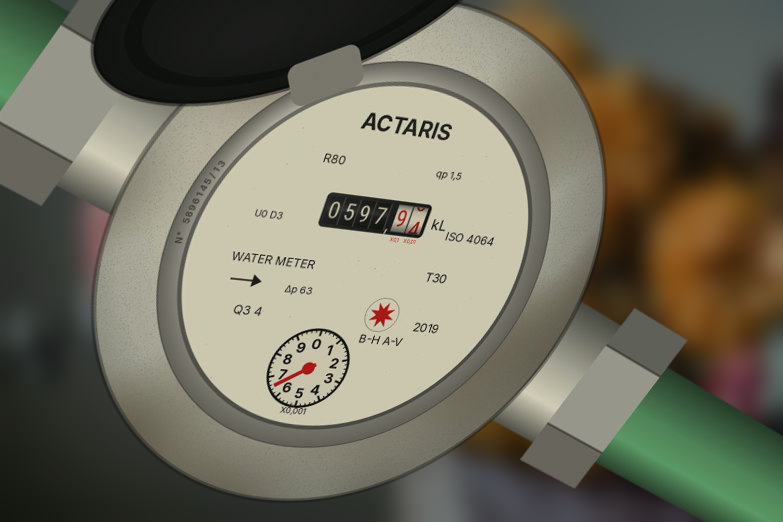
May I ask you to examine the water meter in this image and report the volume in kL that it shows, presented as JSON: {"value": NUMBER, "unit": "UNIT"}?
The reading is {"value": 597.936, "unit": "kL"}
